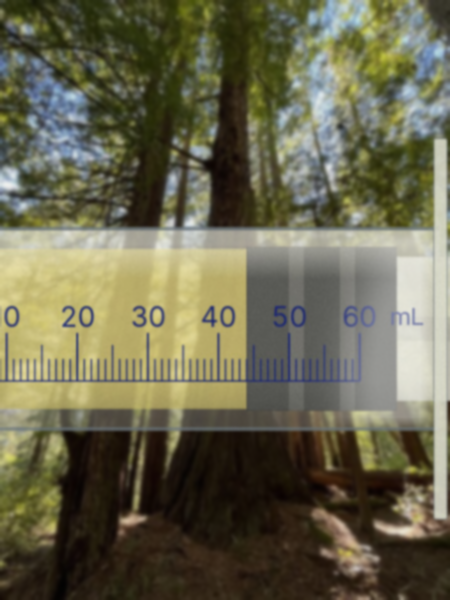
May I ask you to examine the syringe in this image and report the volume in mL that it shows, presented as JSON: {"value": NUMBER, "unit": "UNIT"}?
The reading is {"value": 44, "unit": "mL"}
